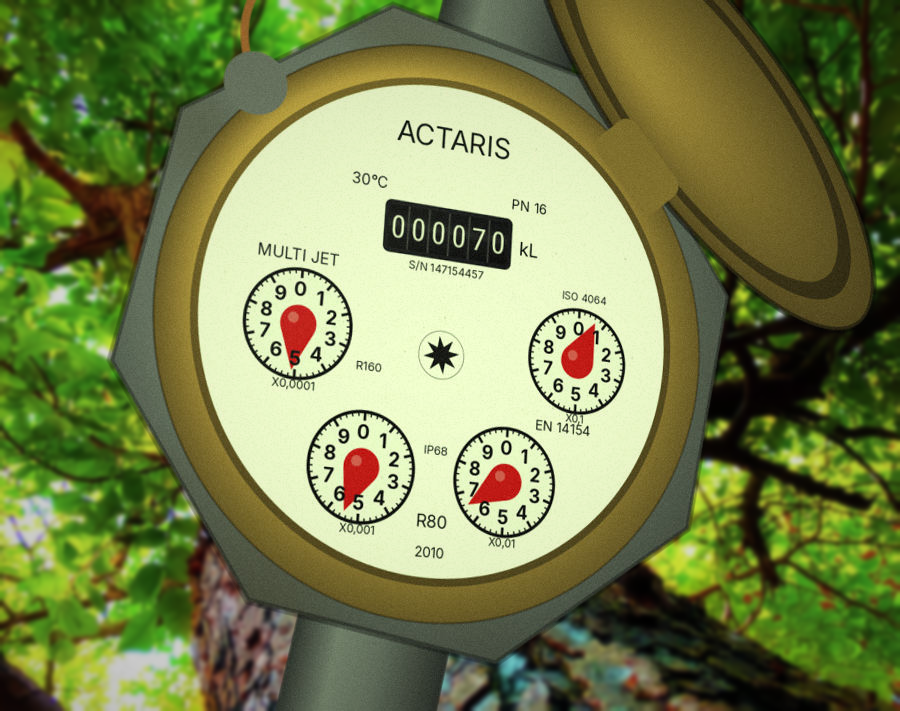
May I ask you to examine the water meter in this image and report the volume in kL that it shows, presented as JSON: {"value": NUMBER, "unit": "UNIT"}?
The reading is {"value": 70.0655, "unit": "kL"}
